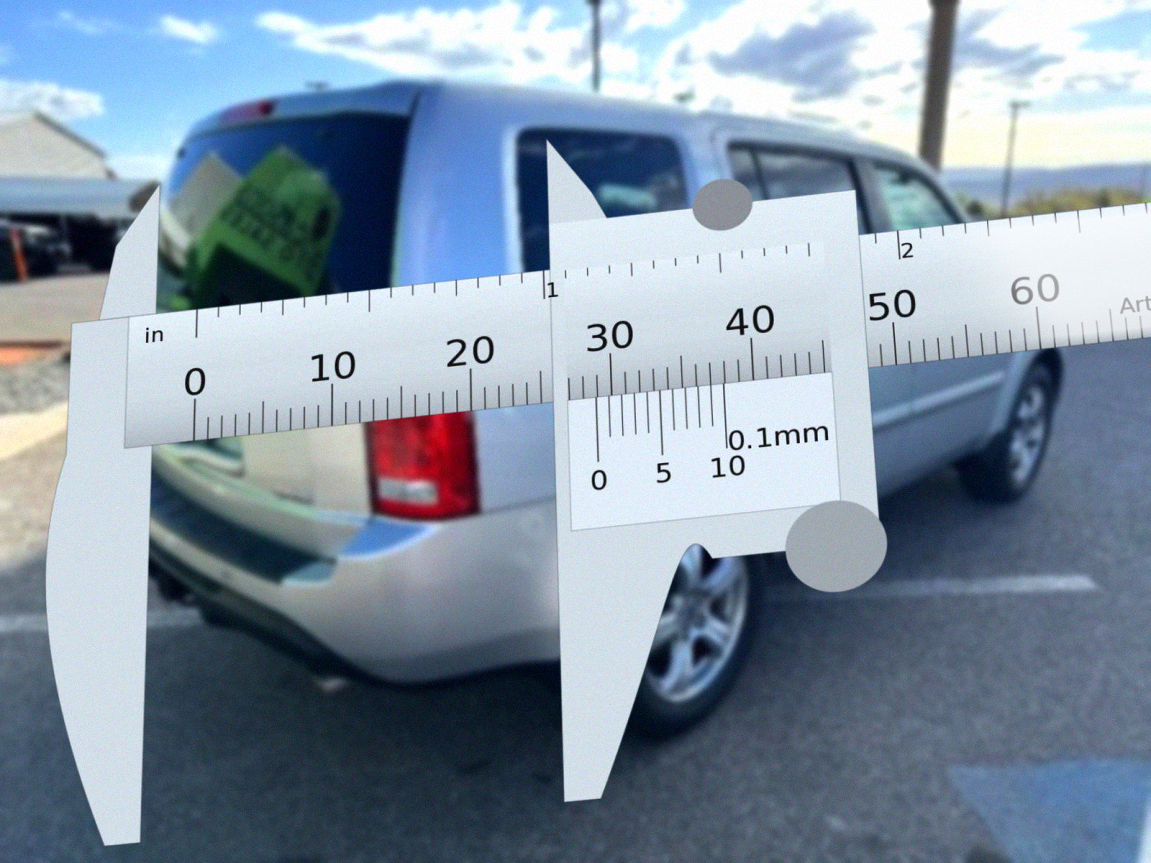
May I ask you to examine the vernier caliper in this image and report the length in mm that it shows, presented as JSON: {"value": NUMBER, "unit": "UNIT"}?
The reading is {"value": 28.9, "unit": "mm"}
